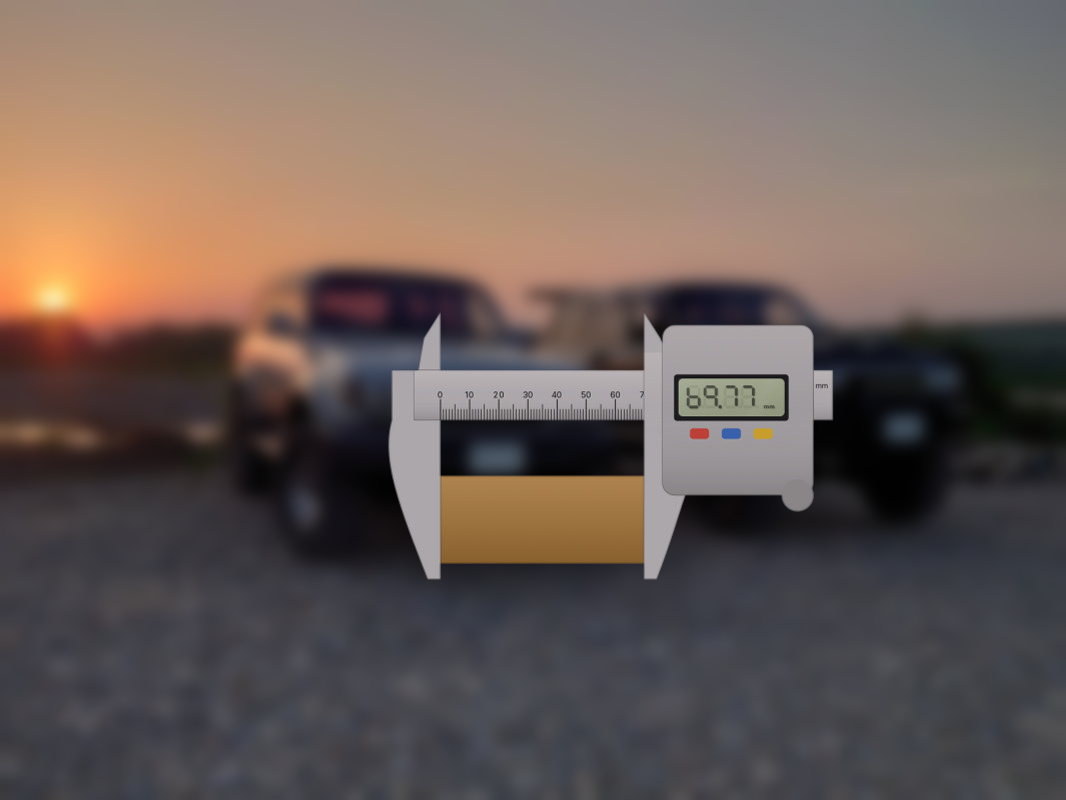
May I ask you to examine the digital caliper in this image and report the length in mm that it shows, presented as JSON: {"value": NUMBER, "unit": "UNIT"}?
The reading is {"value": 69.77, "unit": "mm"}
